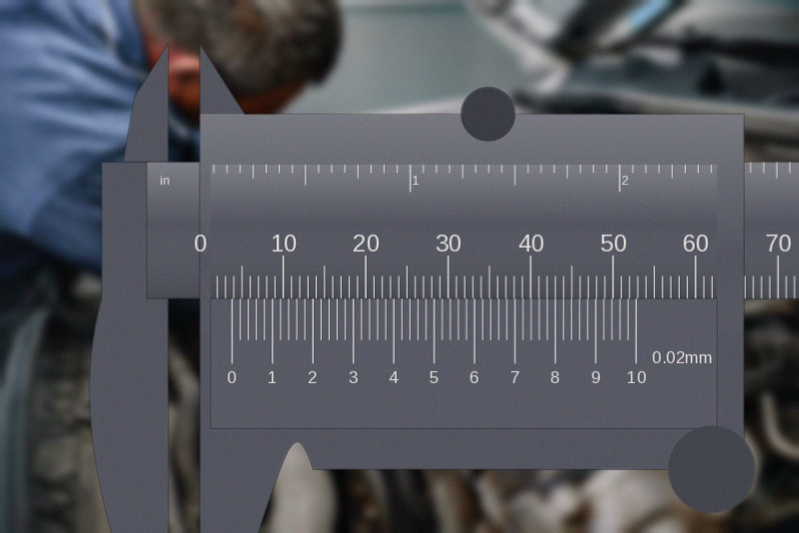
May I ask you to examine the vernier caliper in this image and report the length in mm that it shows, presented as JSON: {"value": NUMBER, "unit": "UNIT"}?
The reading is {"value": 3.8, "unit": "mm"}
